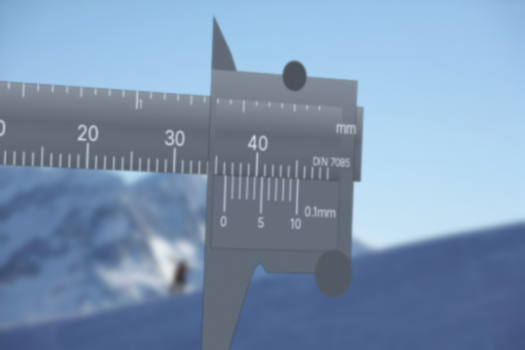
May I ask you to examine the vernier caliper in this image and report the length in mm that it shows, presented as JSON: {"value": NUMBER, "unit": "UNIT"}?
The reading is {"value": 36.2, "unit": "mm"}
